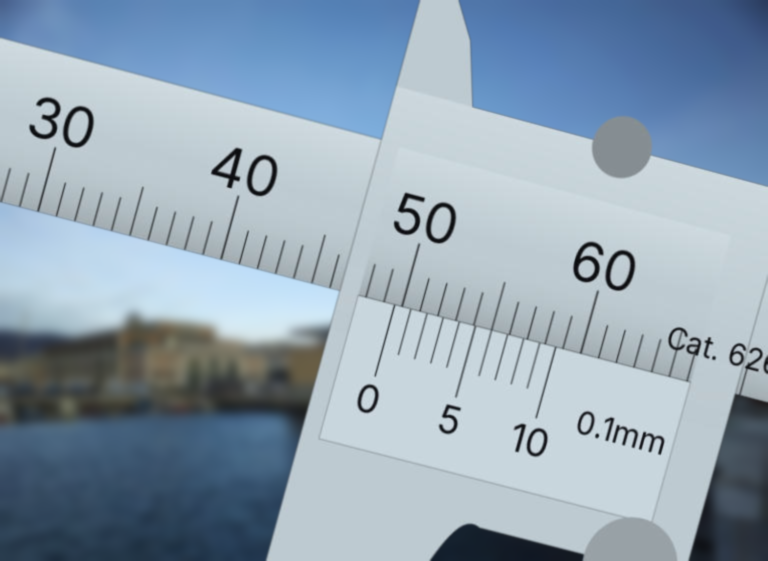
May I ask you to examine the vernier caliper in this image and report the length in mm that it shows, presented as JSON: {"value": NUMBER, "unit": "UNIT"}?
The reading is {"value": 49.6, "unit": "mm"}
